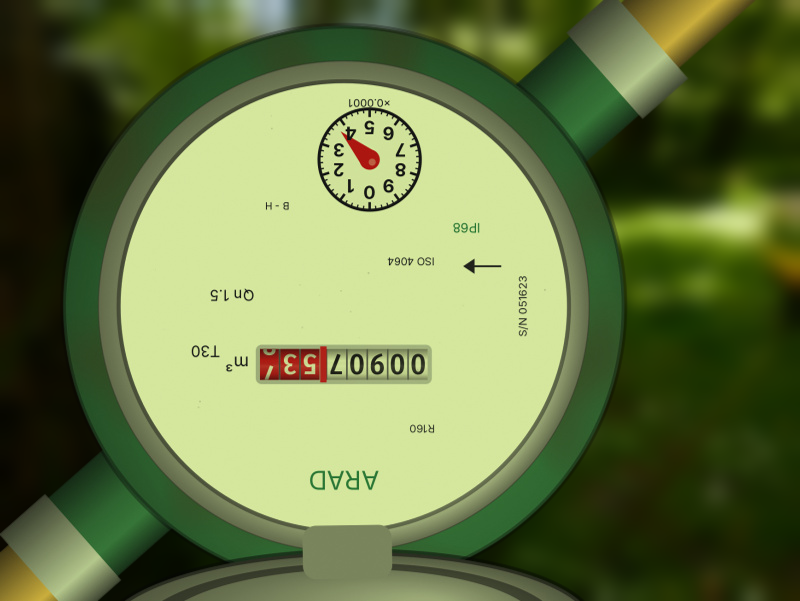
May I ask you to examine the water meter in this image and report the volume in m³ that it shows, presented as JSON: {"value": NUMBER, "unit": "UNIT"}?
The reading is {"value": 907.5373, "unit": "m³"}
